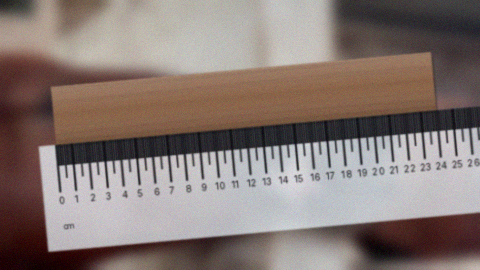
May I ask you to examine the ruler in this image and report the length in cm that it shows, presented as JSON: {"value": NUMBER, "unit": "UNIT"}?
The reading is {"value": 24, "unit": "cm"}
